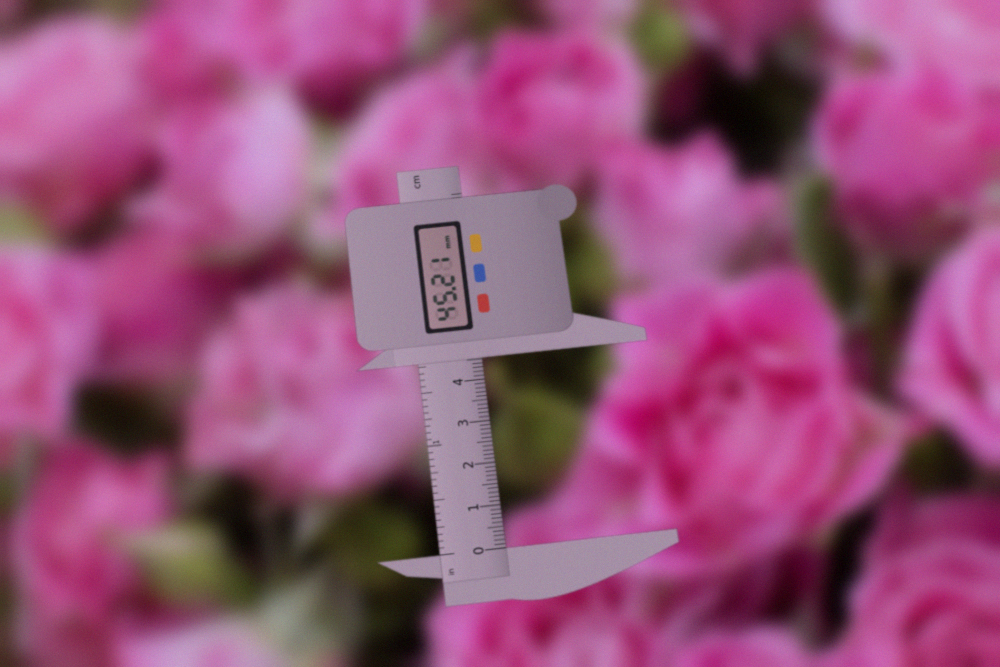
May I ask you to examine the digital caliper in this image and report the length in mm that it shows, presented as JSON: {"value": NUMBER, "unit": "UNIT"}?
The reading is {"value": 45.21, "unit": "mm"}
